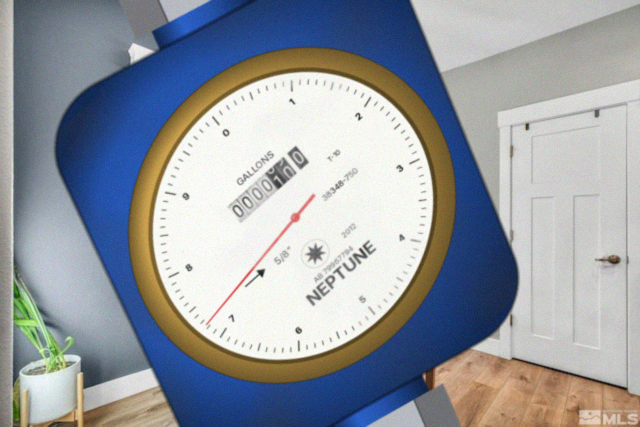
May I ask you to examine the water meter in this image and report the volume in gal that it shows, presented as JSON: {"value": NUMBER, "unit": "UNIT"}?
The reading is {"value": 97.2, "unit": "gal"}
